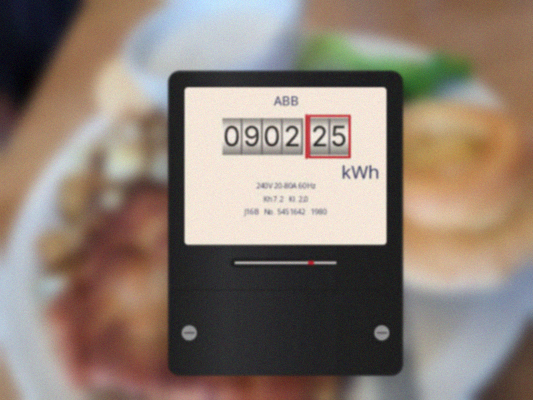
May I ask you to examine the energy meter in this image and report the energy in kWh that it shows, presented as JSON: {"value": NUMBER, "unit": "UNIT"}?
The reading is {"value": 902.25, "unit": "kWh"}
